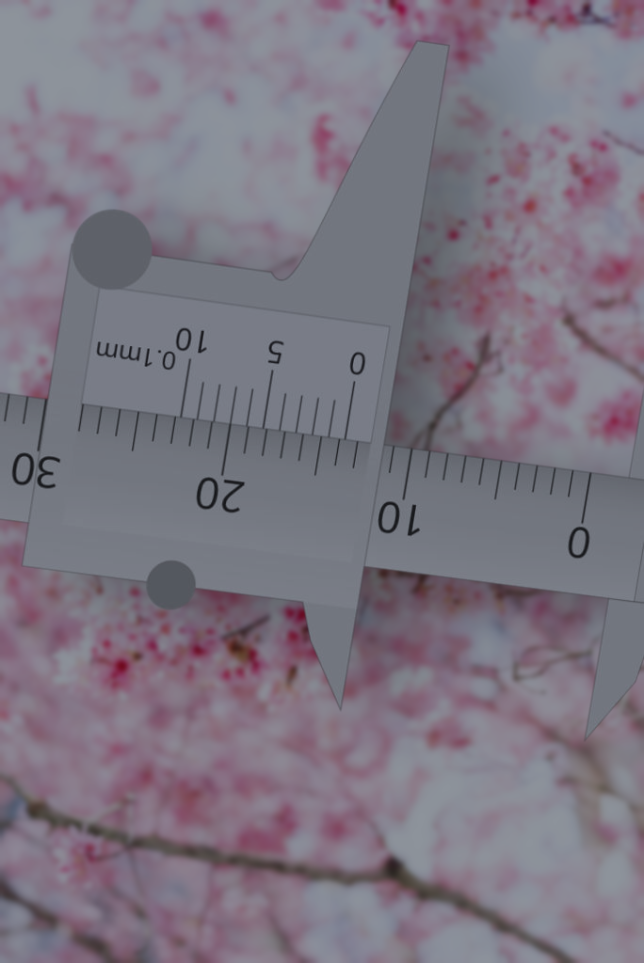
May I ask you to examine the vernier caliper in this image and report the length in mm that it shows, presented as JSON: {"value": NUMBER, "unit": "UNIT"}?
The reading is {"value": 13.7, "unit": "mm"}
